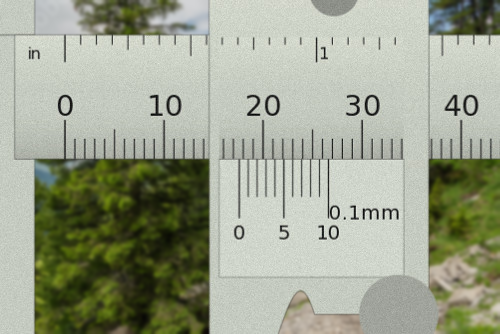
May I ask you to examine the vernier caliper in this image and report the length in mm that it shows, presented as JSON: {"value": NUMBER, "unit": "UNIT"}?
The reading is {"value": 17.6, "unit": "mm"}
